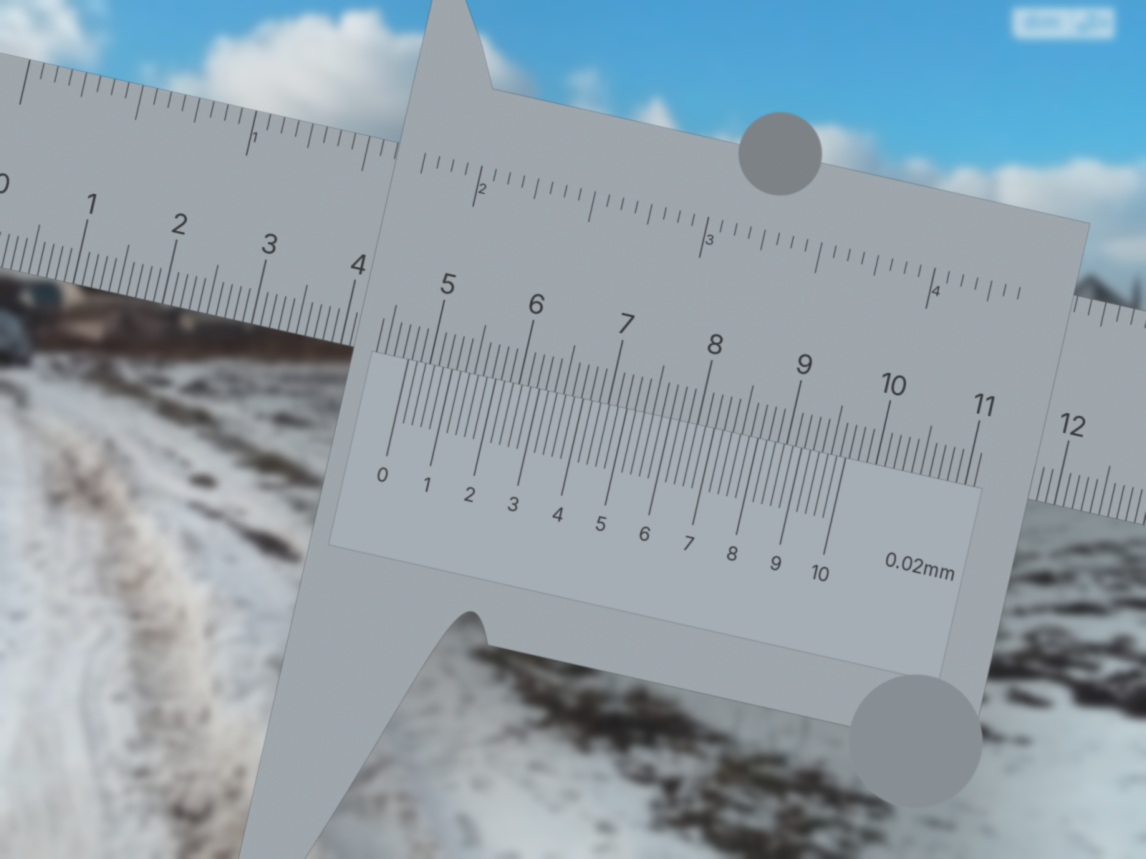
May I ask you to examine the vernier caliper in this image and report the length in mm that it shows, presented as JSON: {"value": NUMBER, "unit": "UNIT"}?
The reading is {"value": 47.6, "unit": "mm"}
